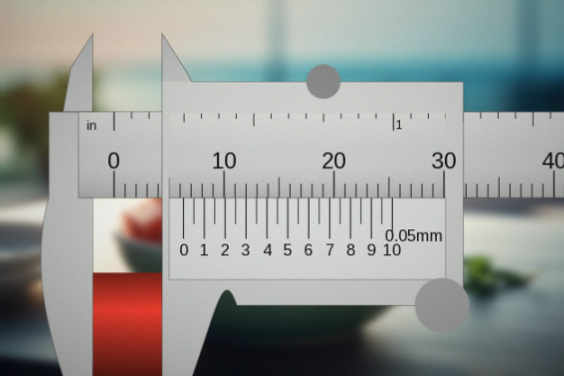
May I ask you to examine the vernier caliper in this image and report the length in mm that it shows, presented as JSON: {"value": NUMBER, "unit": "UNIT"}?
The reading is {"value": 6.3, "unit": "mm"}
